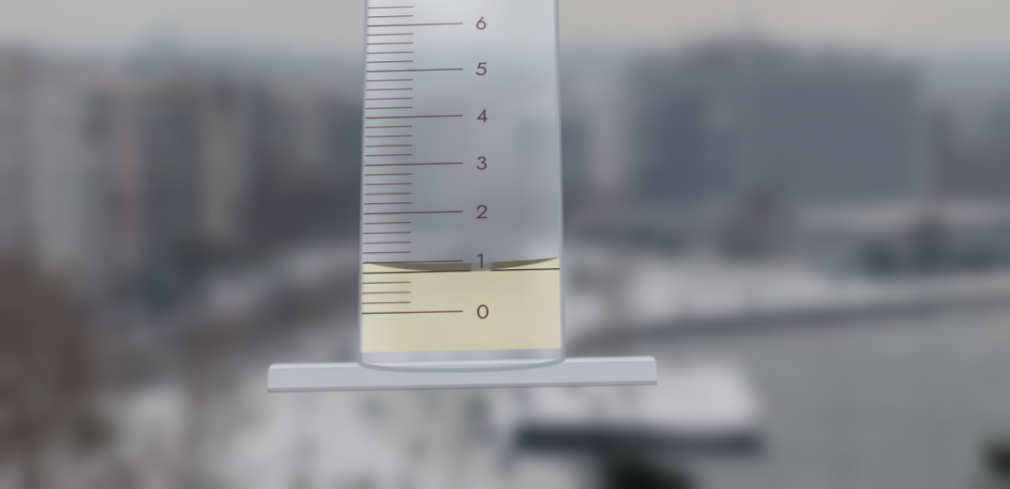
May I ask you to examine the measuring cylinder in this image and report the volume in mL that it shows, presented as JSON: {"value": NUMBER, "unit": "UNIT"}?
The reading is {"value": 0.8, "unit": "mL"}
